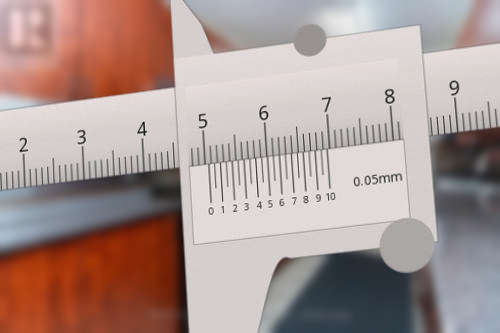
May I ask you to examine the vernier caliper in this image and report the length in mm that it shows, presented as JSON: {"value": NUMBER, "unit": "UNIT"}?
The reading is {"value": 50.6, "unit": "mm"}
